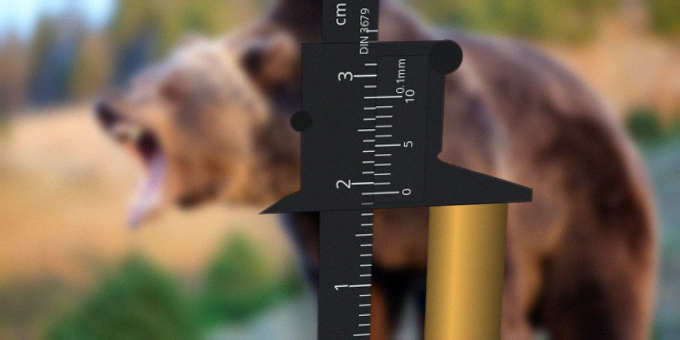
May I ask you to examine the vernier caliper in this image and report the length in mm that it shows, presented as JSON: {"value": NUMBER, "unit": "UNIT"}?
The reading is {"value": 19.0, "unit": "mm"}
